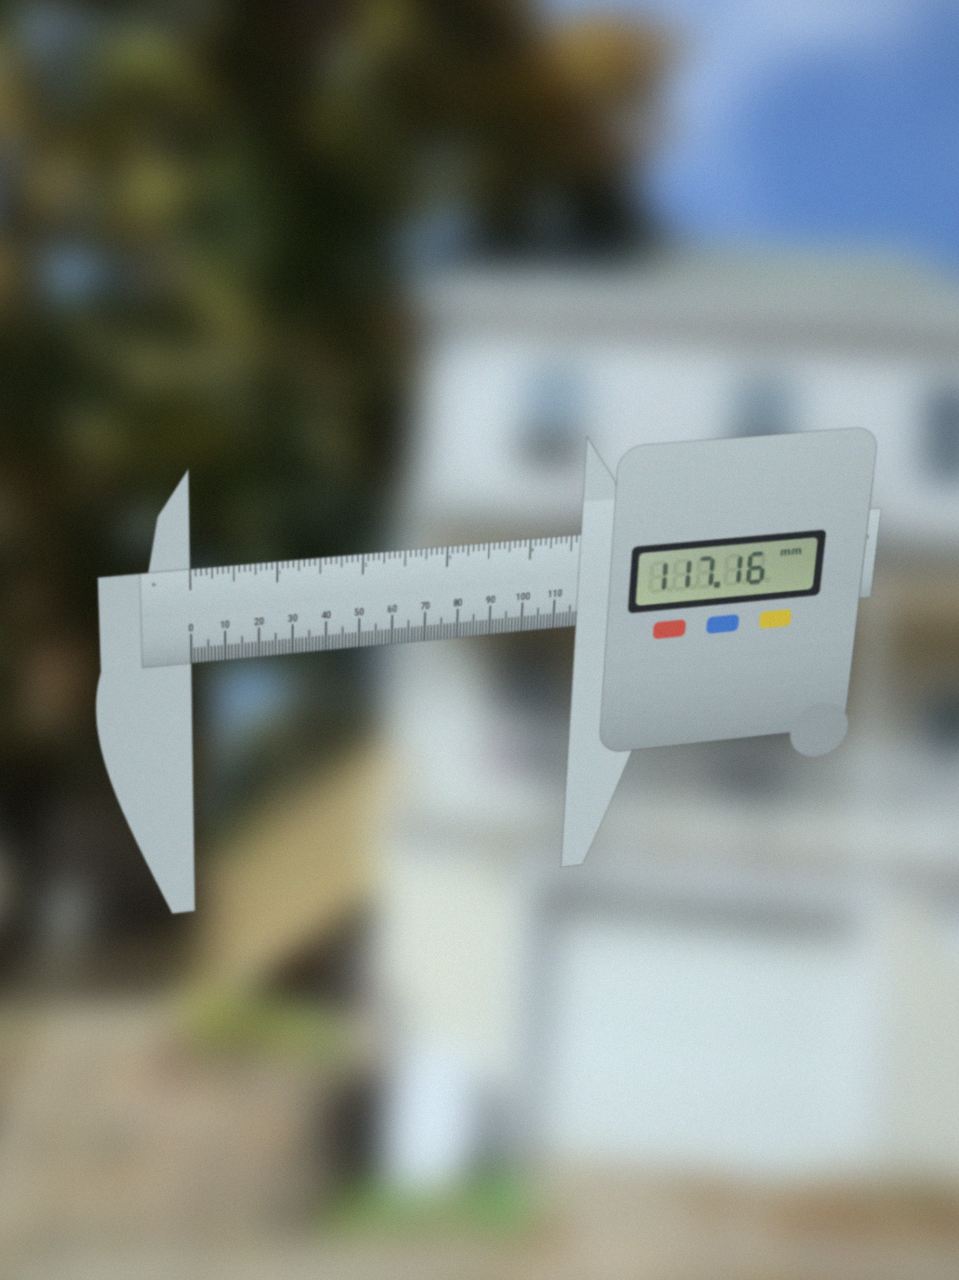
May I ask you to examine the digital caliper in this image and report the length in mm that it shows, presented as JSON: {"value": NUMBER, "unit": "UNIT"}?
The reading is {"value": 117.16, "unit": "mm"}
